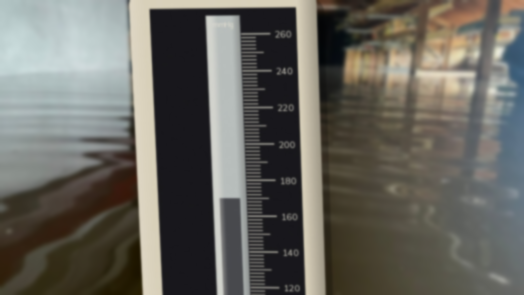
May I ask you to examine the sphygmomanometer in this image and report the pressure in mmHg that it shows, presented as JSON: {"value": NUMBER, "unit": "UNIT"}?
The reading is {"value": 170, "unit": "mmHg"}
